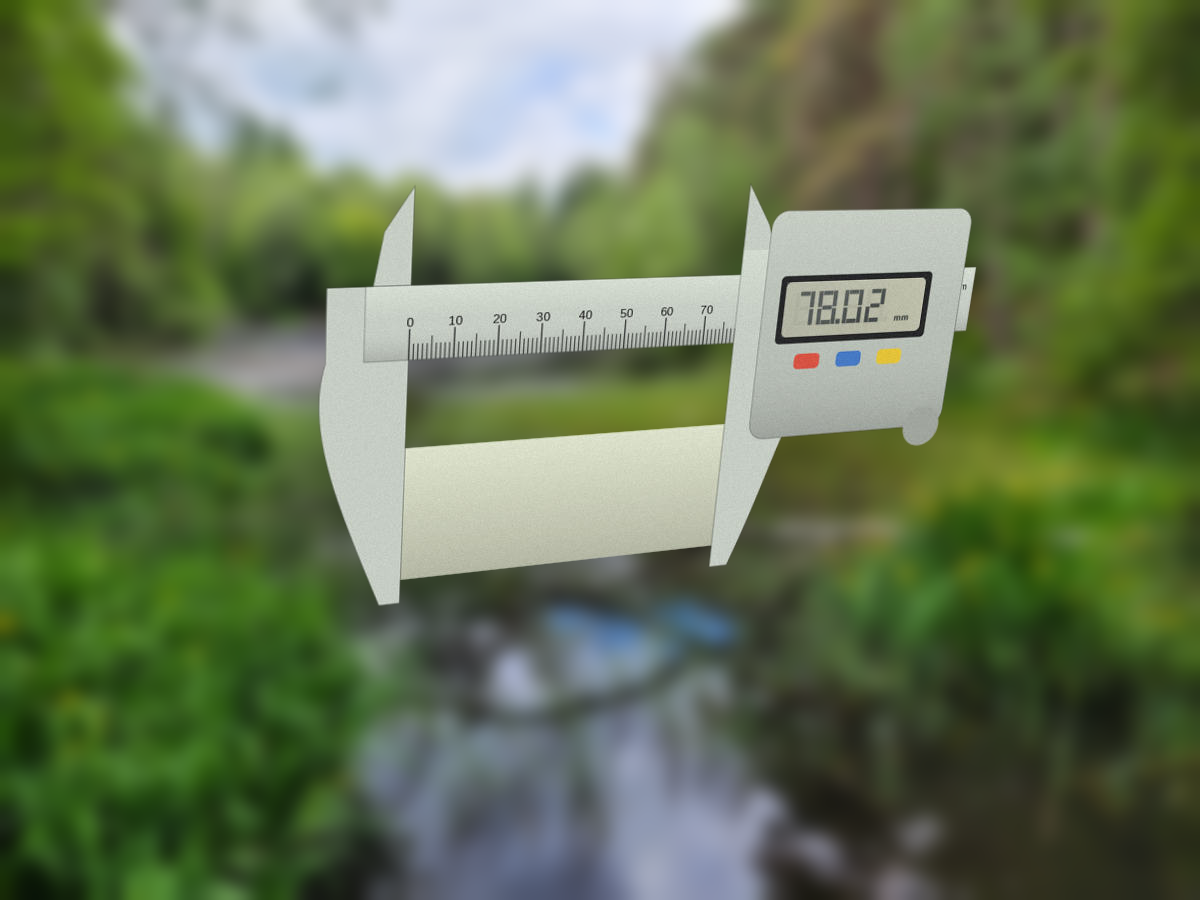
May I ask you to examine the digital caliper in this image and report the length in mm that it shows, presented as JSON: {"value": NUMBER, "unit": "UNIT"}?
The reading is {"value": 78.02, "unit": "mm"}
